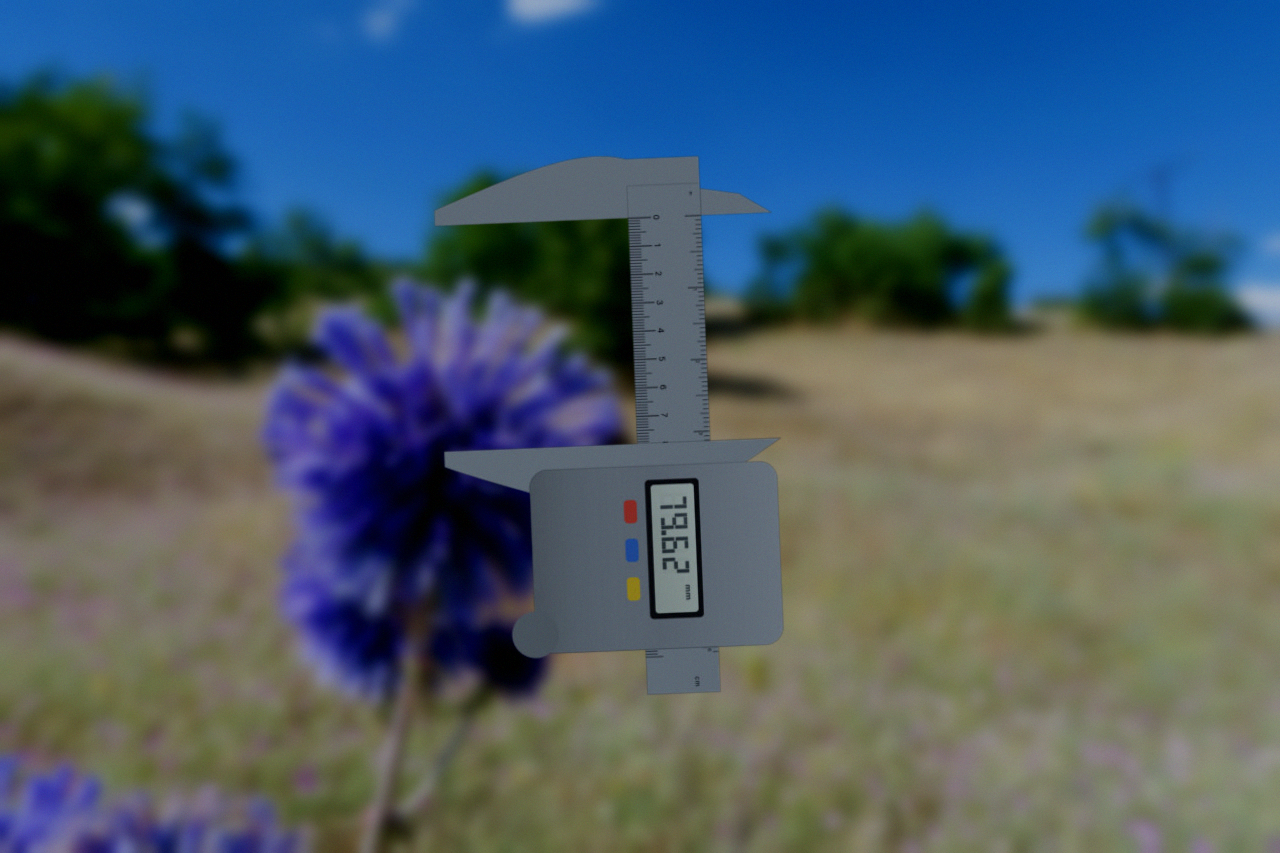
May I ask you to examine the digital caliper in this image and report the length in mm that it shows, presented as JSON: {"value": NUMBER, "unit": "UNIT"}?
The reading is {"value": 79.62, "unit": "mm"}
